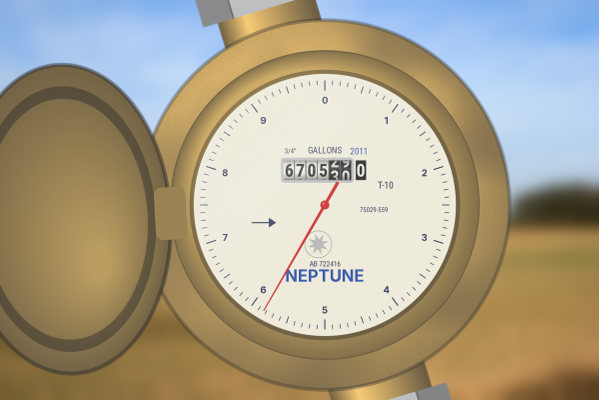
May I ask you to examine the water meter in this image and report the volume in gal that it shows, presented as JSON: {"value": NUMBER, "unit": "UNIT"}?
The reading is {"value": 6705295.8, "unit": "gal"}
